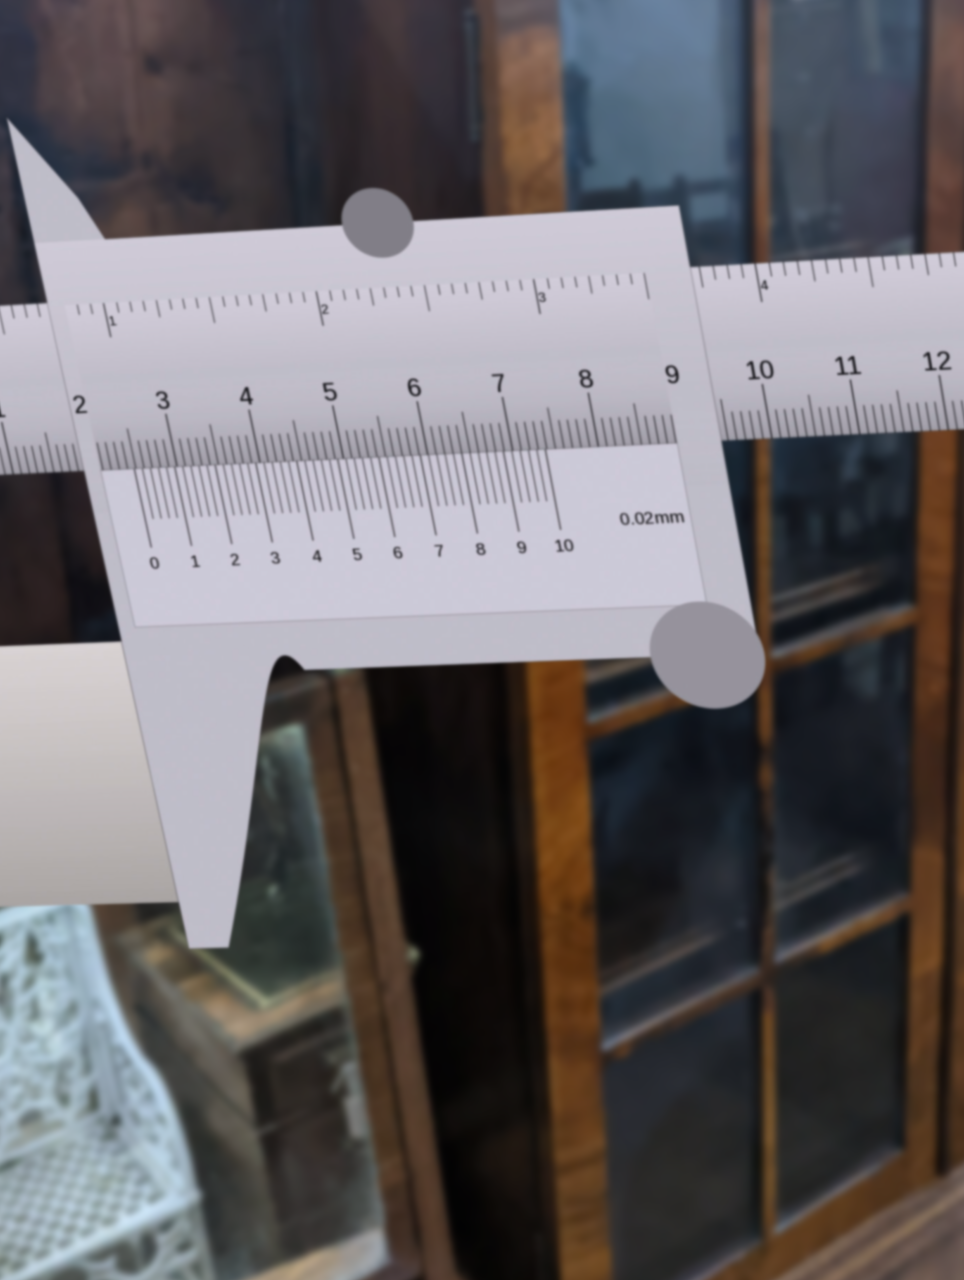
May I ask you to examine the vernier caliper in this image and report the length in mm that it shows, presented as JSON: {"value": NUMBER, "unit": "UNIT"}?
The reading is {"value": 24.8, "unit": "mm"}
